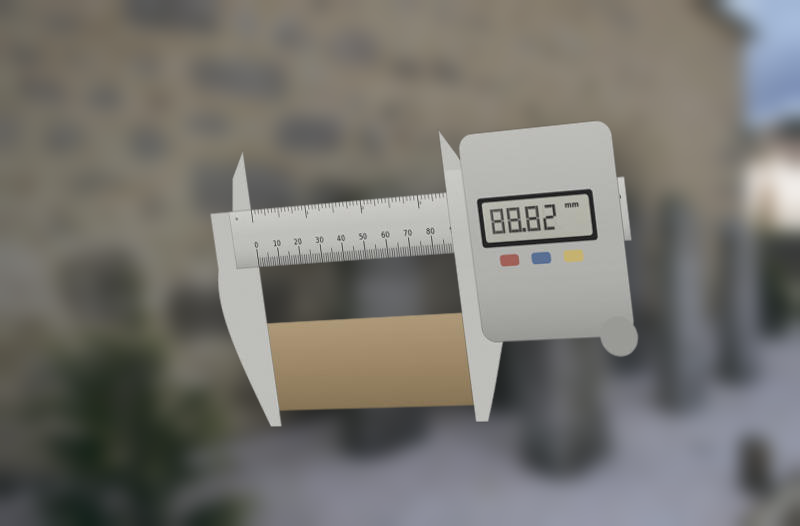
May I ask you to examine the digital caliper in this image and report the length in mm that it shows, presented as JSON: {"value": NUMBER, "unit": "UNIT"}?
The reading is {"value": 88.82, "unit": "mm"}
